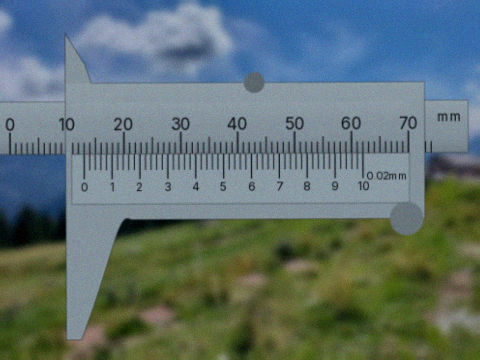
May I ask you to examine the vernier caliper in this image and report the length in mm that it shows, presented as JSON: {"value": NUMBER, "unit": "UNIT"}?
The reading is {"value": 13.0, "unit": "mm"}
